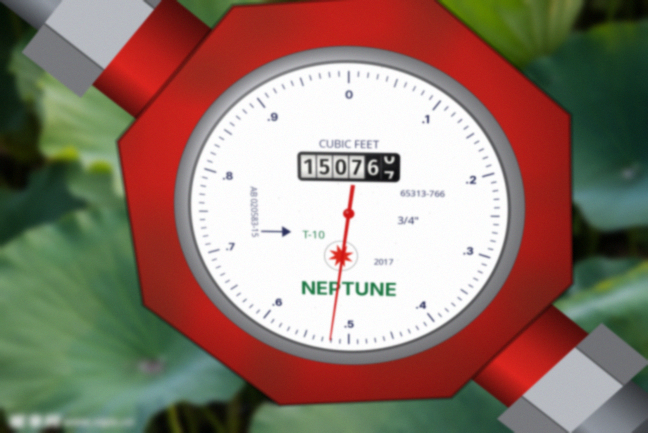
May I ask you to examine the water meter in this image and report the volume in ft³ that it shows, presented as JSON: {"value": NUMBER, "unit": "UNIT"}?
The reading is {"value": 150766.52, "unit": "ft³"}
